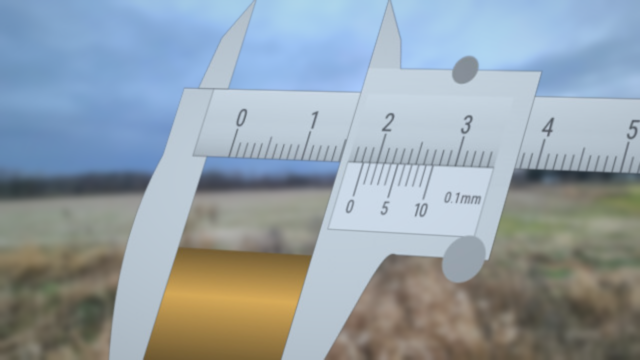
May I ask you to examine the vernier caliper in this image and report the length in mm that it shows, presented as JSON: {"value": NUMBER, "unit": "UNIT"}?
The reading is {"value": 18.2, "unit": "mm"}
